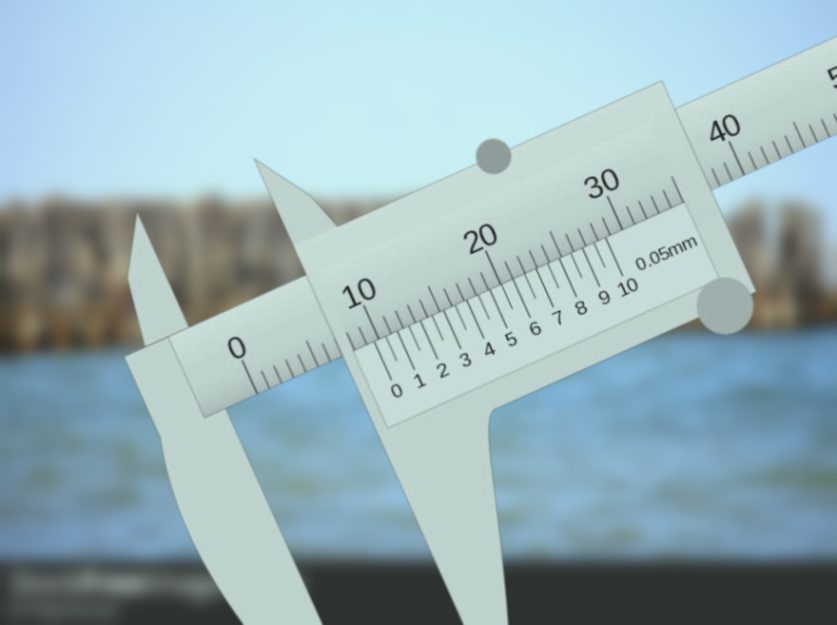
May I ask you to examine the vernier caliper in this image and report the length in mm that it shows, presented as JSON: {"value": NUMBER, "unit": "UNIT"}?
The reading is {"value": 9.6, "unit": "mm"}
